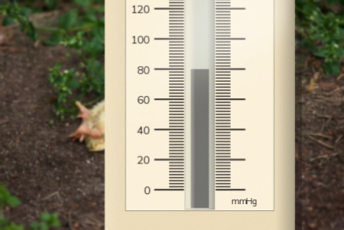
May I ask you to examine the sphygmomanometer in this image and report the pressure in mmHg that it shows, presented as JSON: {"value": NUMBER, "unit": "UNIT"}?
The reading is {"value": 80, "unit": "mmHg"}
